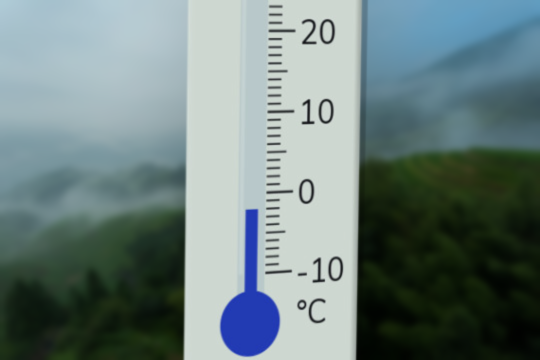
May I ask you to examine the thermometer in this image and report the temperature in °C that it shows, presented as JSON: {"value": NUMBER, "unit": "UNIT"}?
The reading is {"value": -2, "unit": "°C"}
